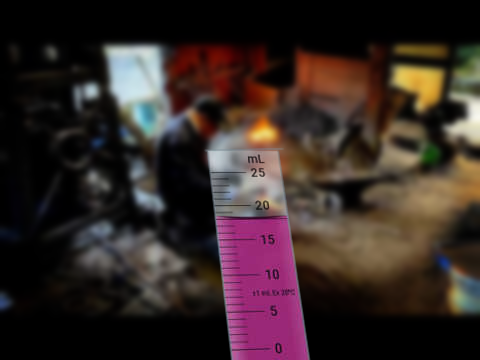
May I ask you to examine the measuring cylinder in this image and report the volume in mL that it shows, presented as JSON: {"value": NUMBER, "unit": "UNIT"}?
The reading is {"value": 18, "unit": "mL"}
